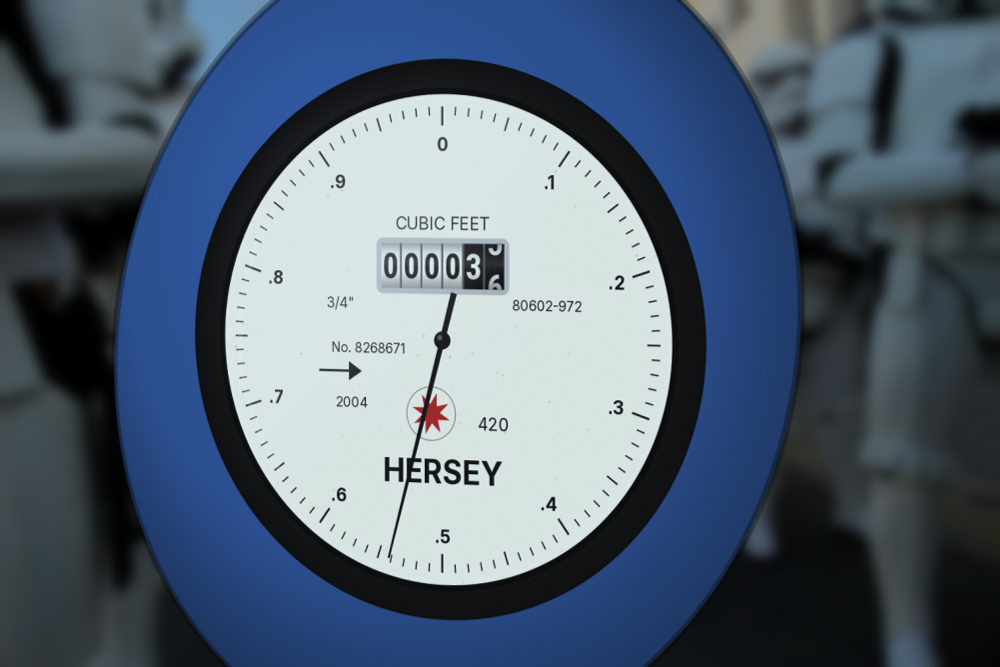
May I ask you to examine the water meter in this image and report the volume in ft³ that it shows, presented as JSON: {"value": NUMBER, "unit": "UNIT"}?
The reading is {"value": 35.54, "unit": "ft³"}
